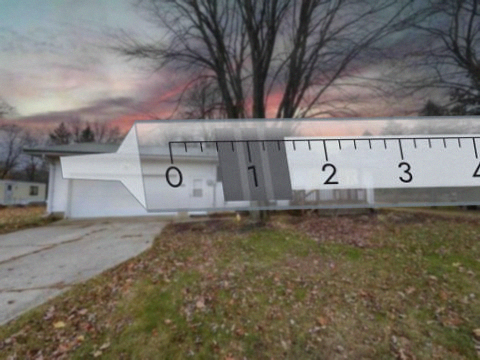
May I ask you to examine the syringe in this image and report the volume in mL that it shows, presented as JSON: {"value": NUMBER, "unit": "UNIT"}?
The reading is {"value": 0.6, "unit": "mL"}
